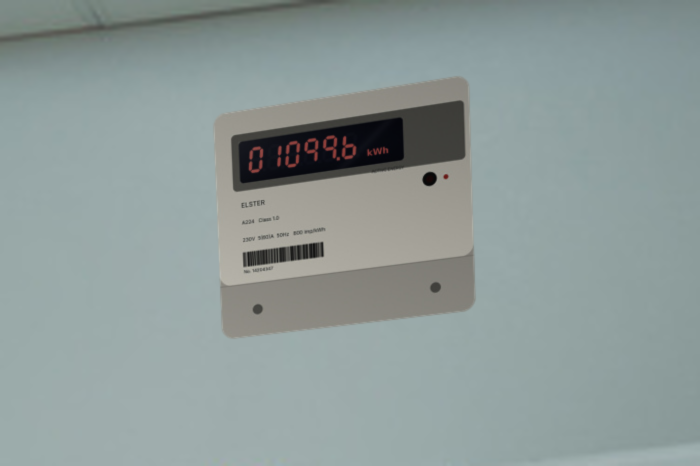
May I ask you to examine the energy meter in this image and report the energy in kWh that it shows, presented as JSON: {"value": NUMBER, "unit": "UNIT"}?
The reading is {"value": 1099.6, "unit": "kWh"}
